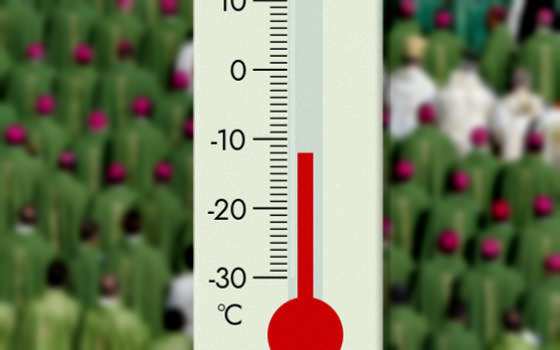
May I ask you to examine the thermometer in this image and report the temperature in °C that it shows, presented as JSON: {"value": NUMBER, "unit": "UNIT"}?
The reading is {"value": -12, "unit": "°C"}
